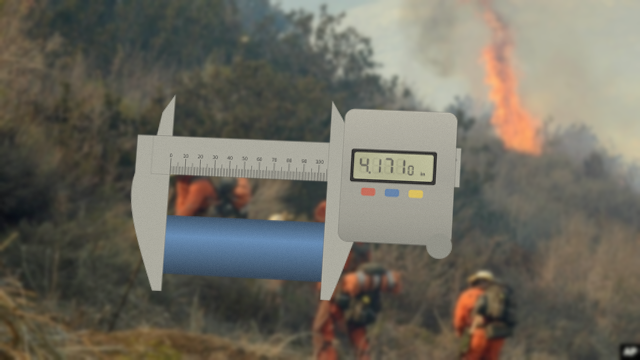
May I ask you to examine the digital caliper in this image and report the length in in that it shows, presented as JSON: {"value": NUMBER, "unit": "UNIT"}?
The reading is {"value": 4.1710, "unit": "in"}
